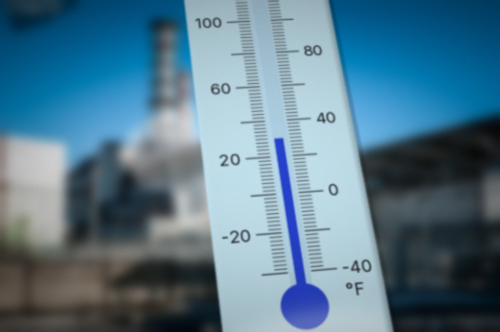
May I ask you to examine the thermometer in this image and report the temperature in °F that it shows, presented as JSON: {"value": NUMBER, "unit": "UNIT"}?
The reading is {"value": 30, "unit": "°F"}
